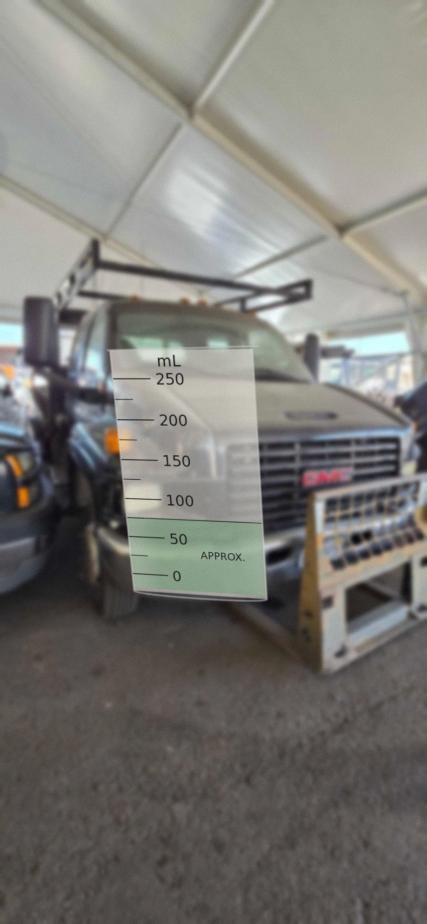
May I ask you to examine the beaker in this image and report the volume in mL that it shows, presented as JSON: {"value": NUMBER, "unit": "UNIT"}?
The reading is {"value": 75, "unit": "mL"}
